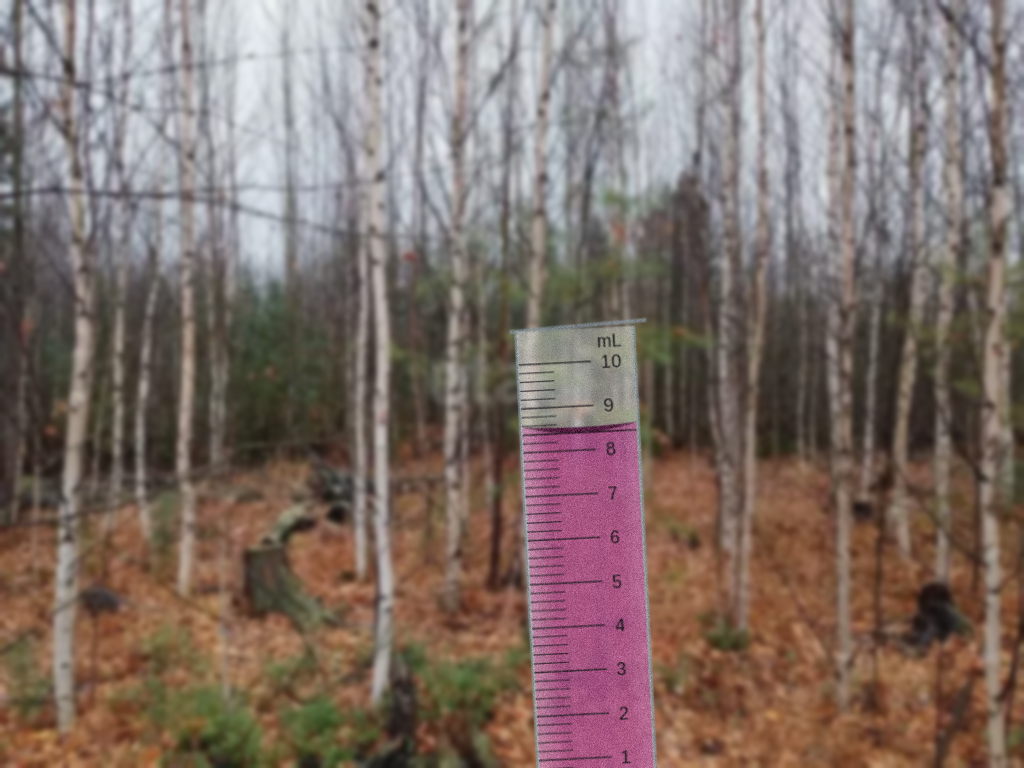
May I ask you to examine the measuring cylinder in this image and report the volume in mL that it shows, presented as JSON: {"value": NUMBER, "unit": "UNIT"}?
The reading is {"value": 8.4, "unit": "mL"}
